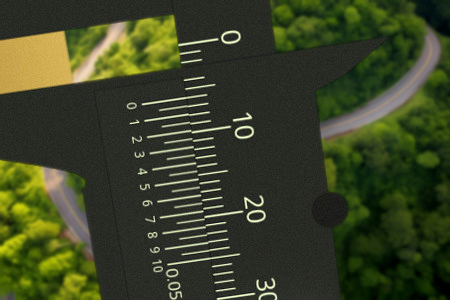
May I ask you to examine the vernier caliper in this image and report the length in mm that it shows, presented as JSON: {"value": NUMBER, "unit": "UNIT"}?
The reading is {"value": 6.0, "unit": "mm"}
